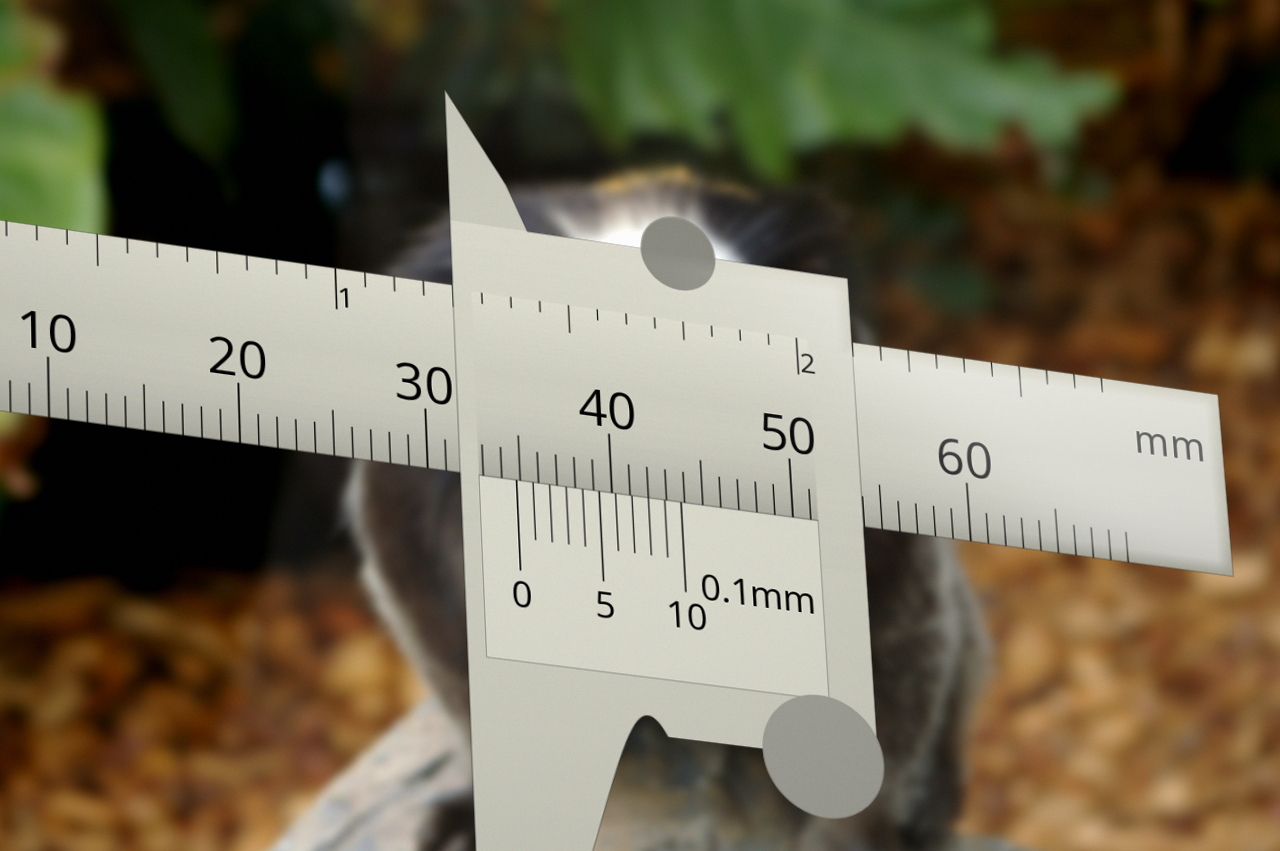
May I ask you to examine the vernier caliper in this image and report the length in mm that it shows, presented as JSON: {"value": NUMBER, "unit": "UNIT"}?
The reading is {"value": 34.8, "unit": "mm"}
